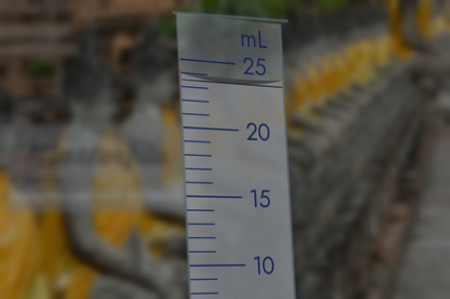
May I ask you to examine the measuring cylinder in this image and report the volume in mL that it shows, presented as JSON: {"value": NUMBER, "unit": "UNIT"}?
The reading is {"value": 23.5, "unit": "mL"}
